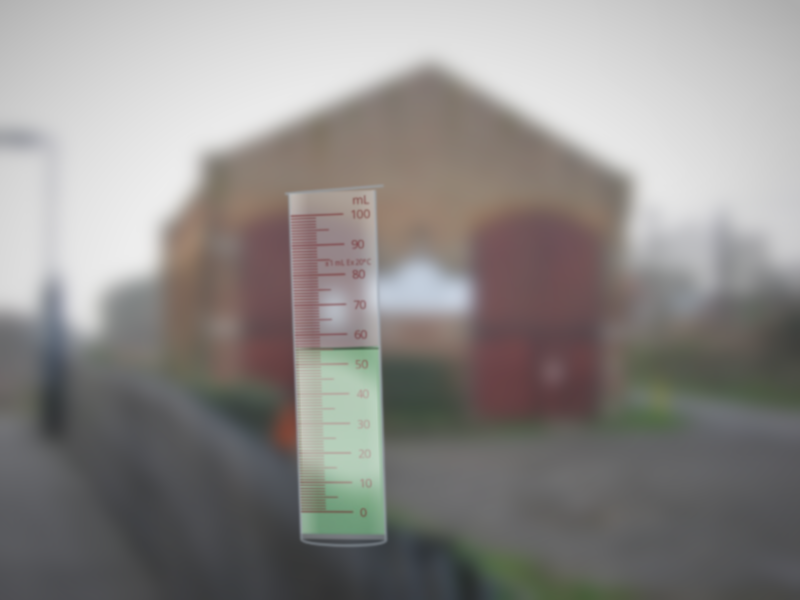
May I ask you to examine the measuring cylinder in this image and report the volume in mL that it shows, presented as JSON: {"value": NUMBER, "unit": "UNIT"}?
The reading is {"value": 55, "unit": "mL"}
